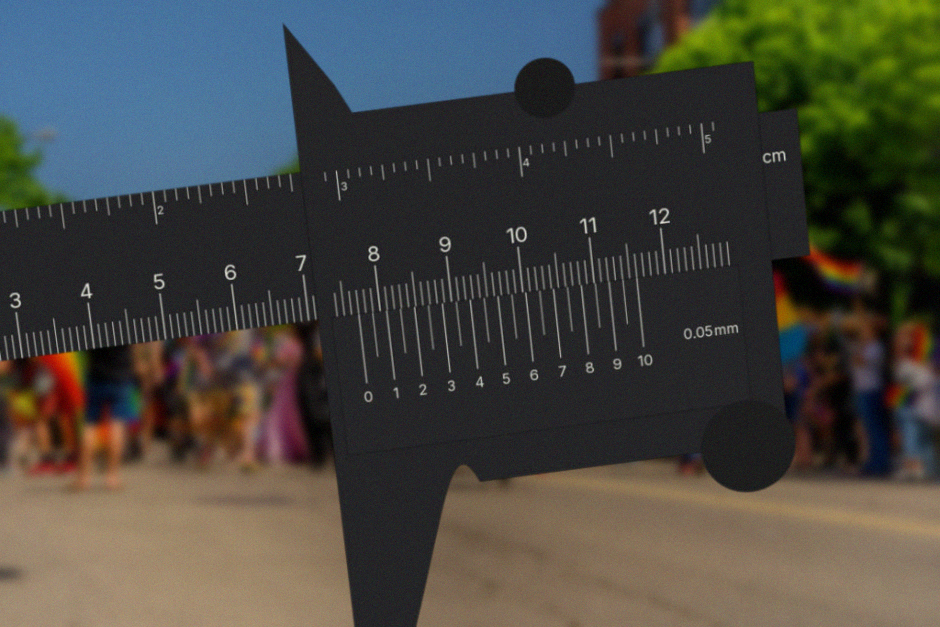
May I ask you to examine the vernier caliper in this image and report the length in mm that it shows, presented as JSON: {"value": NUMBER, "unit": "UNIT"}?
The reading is {"value": 77.0, "unit": "mm"}
